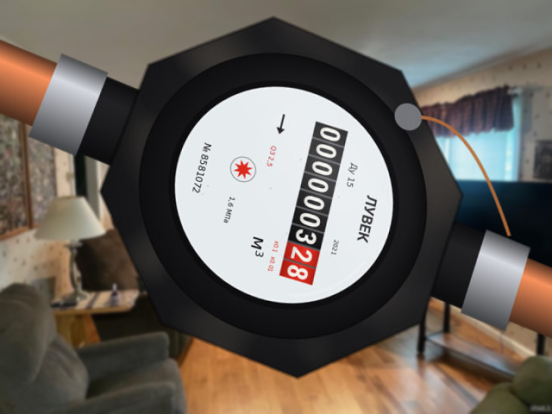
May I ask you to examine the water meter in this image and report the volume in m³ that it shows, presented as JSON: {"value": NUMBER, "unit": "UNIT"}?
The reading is {"value": 3.28, "unit": "m³"}
